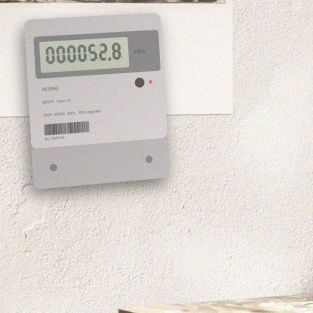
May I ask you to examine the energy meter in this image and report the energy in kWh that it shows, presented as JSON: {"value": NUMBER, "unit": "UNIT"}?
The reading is {"value": 52.8, "unit": "kWh"}
